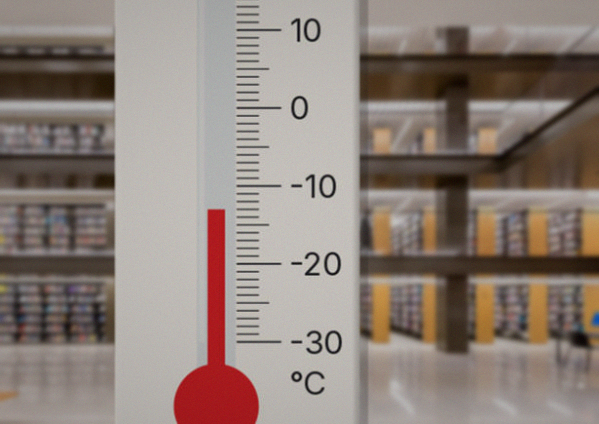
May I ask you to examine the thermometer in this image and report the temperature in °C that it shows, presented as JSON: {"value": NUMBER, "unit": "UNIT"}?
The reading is {"value": -13, "unit": "°C"}
